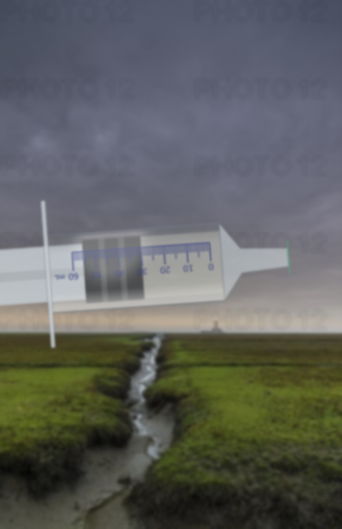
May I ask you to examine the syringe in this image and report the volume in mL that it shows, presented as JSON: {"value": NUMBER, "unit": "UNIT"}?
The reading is {"value": 30, "unit": "mL"}
